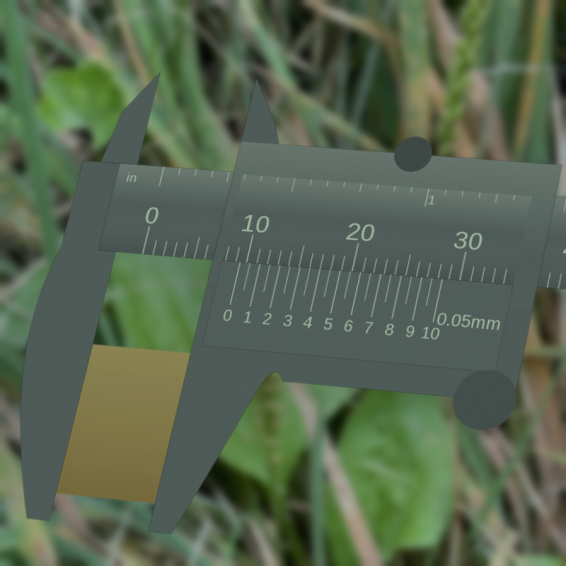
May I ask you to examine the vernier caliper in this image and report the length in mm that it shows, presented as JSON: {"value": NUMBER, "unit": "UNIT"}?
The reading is {"value": 9.4, "unit": "mm"}
